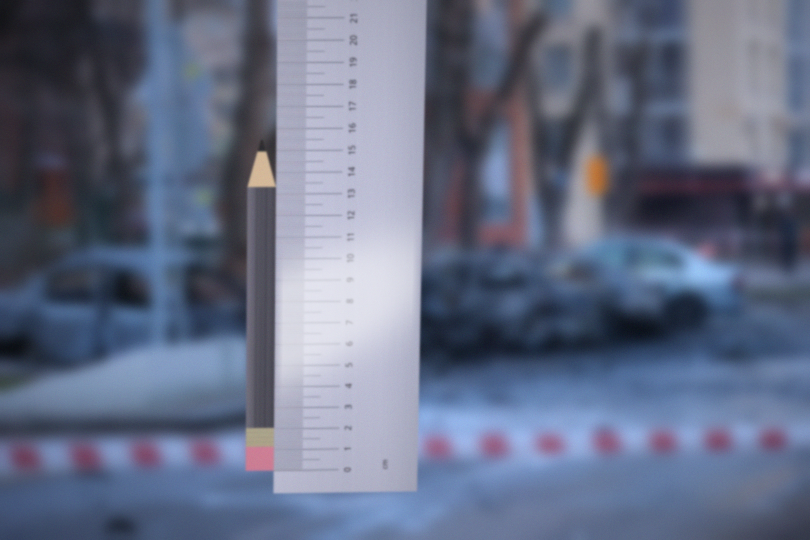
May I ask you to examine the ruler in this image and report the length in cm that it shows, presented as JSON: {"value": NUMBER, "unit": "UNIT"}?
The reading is {"value": 15.5, "unit": "cm"}
